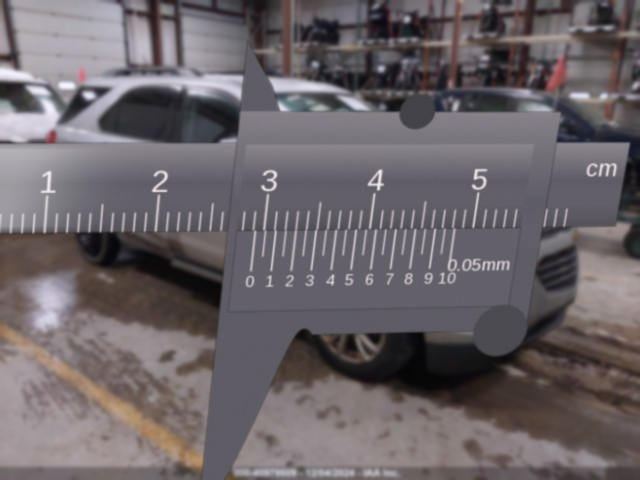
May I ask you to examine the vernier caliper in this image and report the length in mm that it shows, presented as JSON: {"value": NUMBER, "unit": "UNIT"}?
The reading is {"value": 29.2, "unit": "mm"}
